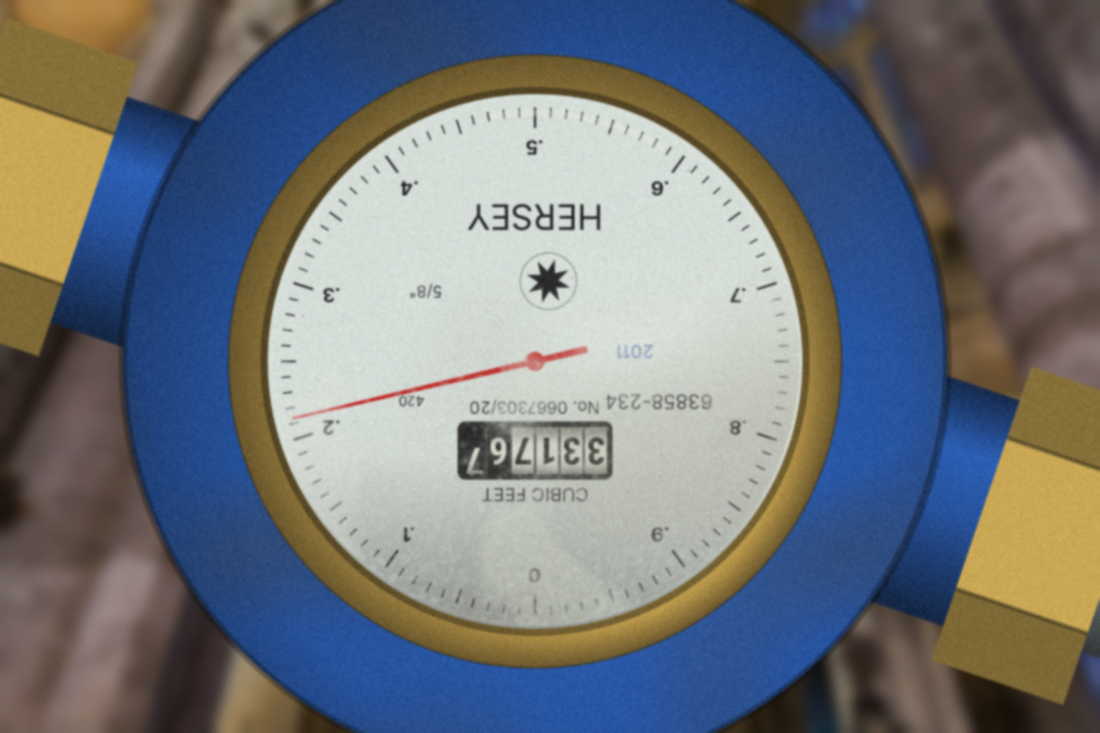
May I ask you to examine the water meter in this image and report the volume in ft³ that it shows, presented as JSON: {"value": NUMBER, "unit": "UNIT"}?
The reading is {"value": 331767.21, "unit": "ft³"}
